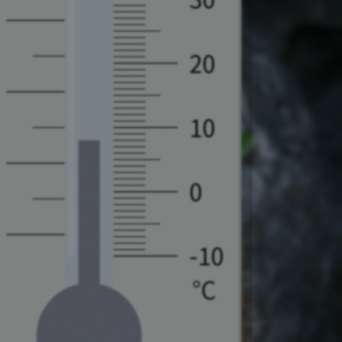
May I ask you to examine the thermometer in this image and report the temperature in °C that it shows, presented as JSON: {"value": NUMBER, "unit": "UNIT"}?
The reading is {"value": 8, "unit": "°C"}
